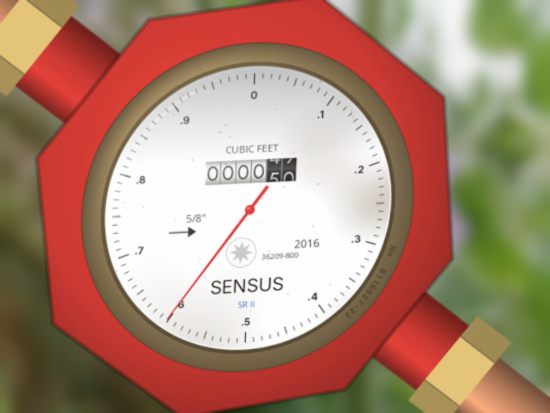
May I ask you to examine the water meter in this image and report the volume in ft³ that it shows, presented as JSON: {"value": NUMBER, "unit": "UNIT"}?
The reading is {"value": 49.60, "unit": "ft³"}
